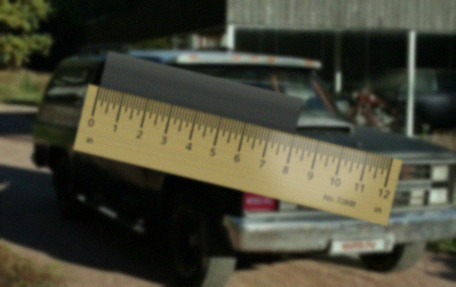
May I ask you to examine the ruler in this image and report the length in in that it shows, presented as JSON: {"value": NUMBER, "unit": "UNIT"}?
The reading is {"value": 8, "unit": "in"}
